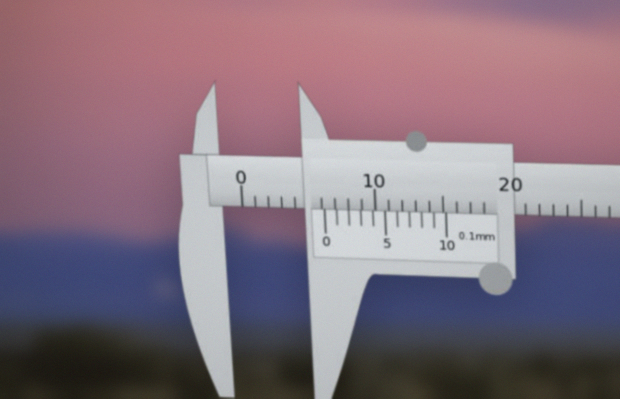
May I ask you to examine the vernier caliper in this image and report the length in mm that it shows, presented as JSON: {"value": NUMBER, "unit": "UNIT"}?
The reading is {"value": 6.2, "unit": "mm"}
